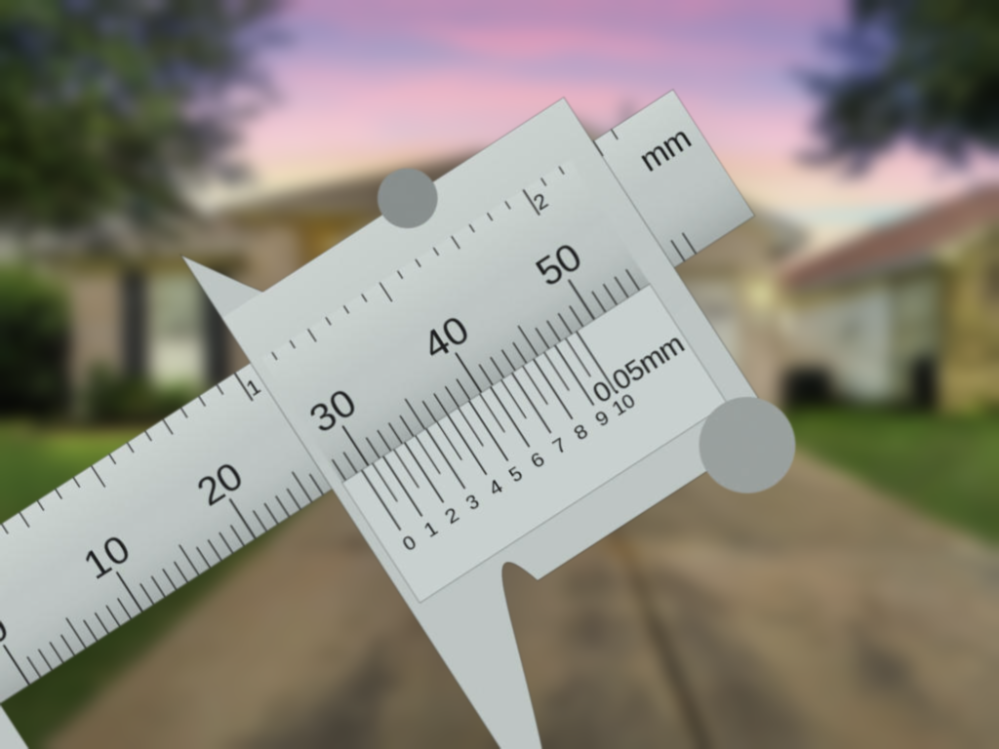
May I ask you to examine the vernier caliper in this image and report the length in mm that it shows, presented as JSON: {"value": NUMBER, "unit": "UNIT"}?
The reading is {"value": 29.4, "unit": "mm"}
